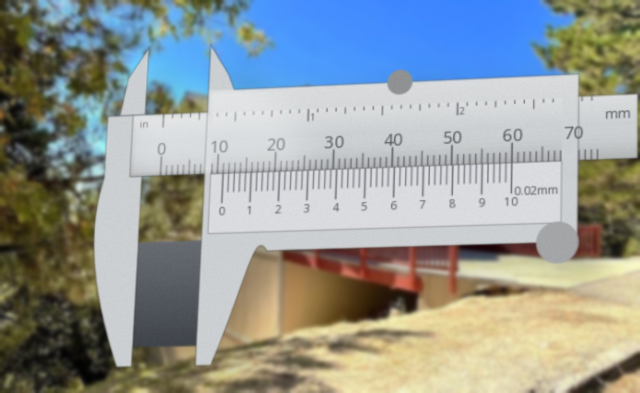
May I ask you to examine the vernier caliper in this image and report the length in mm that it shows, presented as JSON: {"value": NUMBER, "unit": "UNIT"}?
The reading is {"value": 11.0, "unit": "mm"}
